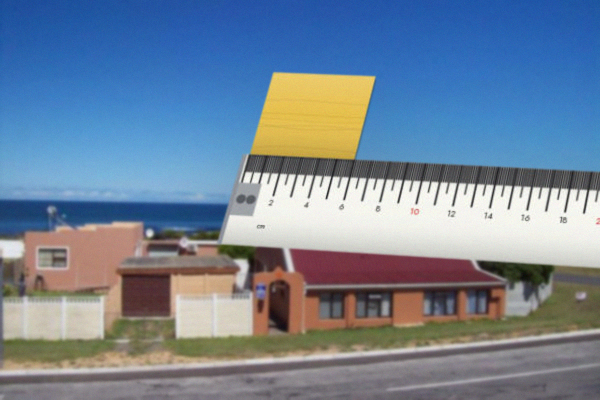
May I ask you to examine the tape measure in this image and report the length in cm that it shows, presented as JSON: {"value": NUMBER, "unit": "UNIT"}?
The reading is {"value": 6, "unit": "cm"}
